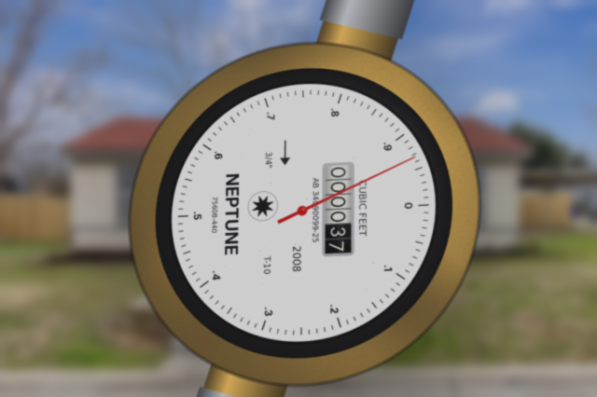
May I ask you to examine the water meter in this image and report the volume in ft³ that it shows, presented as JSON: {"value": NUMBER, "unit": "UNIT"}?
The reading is {"value": 36.93, "unit": "ft³"}
